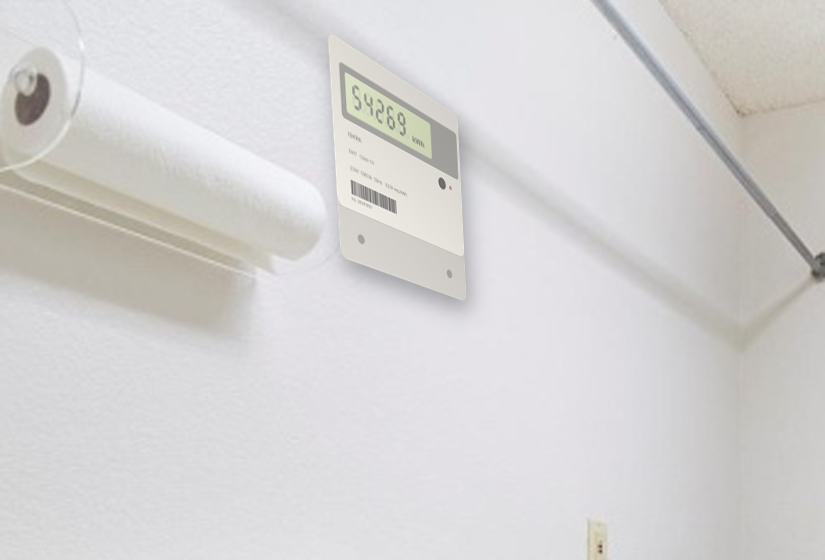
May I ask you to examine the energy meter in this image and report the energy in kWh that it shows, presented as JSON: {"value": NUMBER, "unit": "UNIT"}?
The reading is {"value": 54269, "unit": "kWh"}
